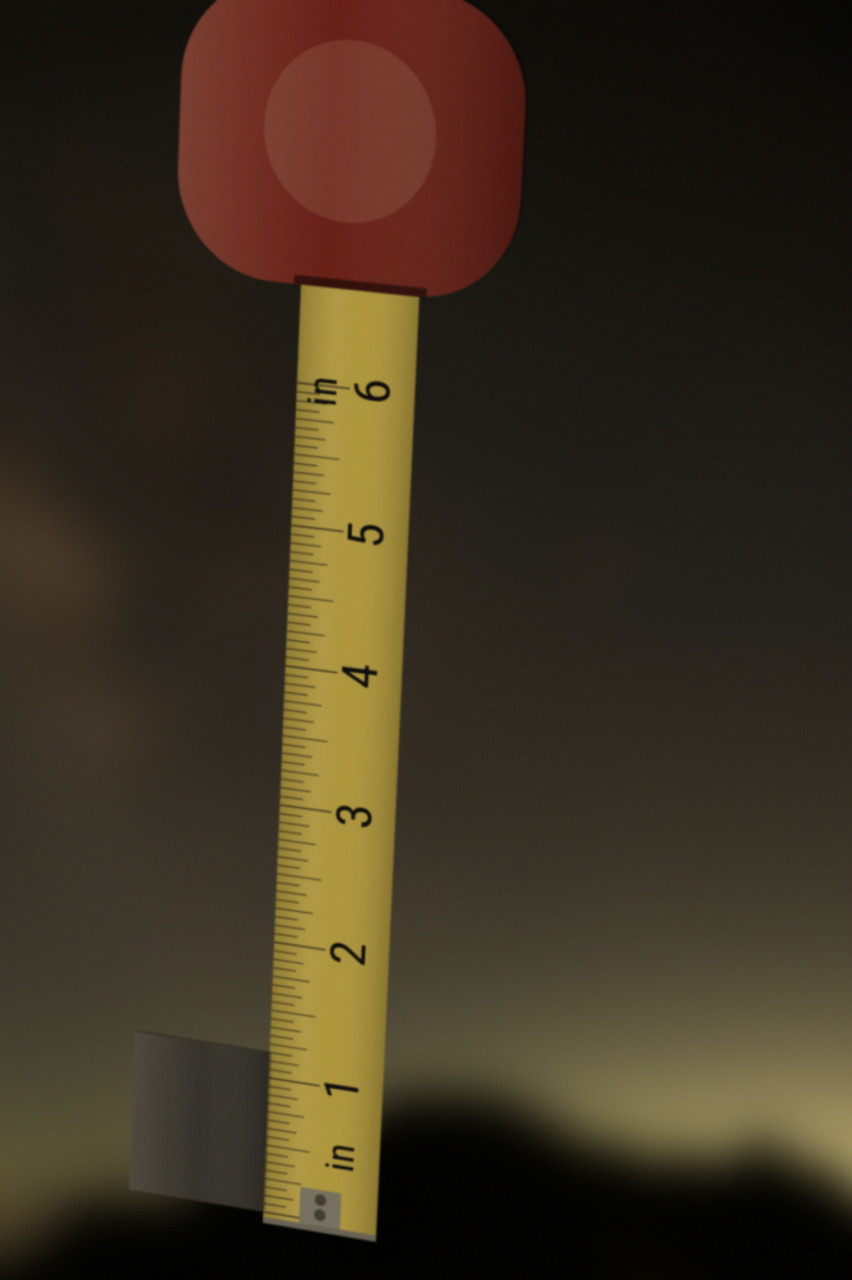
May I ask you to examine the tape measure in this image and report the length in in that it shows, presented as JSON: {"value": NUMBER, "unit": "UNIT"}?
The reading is {"value": 1.1875, "unit": "in"}
